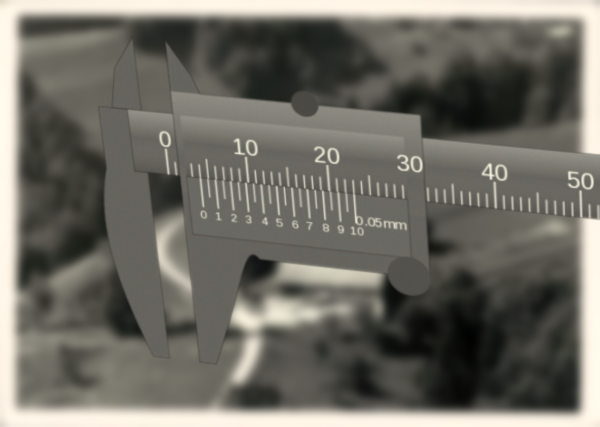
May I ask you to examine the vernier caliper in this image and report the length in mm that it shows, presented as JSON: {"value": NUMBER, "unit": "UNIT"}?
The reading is {"value": 4.0, "unit": "mm"}
